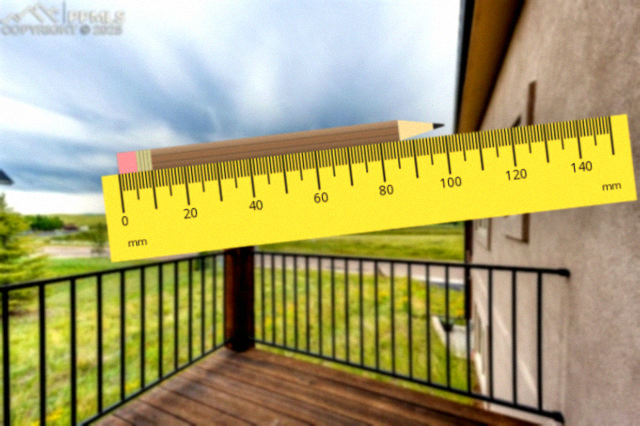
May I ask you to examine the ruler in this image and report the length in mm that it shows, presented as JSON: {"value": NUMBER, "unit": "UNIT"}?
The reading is {"value": 100, "unit": "mm"}
